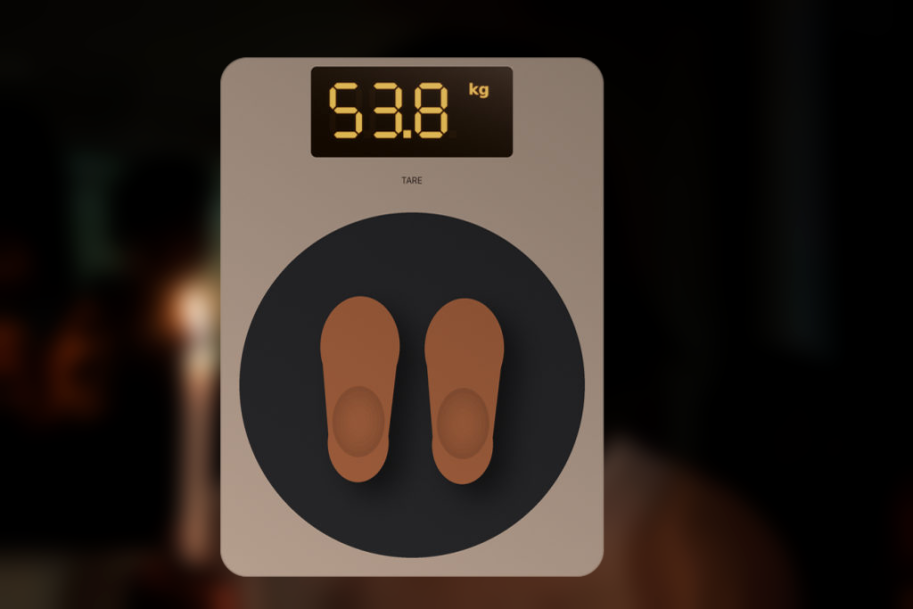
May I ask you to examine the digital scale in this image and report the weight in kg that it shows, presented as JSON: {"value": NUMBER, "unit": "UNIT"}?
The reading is {"value": 53.8, "unit": "kg"}
